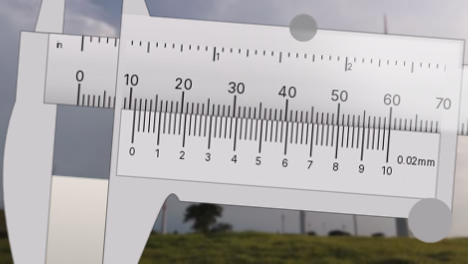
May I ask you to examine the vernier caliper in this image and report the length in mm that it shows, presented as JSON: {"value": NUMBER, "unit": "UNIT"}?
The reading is {"value": 11.0, "unit": "mm"}
